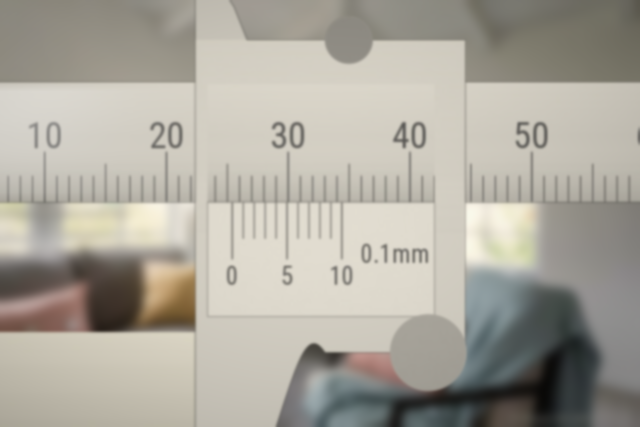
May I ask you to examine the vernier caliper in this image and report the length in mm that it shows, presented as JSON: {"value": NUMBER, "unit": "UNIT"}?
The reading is {"value": 25.4, "unit": "mm"}
